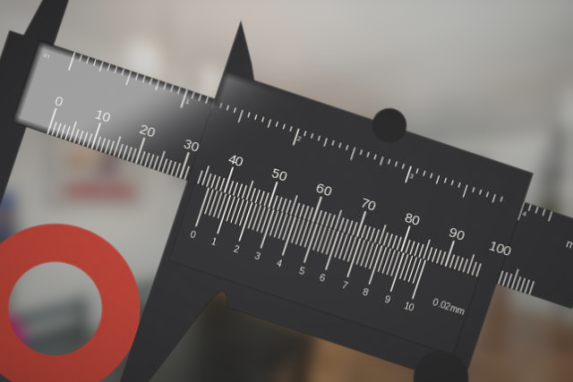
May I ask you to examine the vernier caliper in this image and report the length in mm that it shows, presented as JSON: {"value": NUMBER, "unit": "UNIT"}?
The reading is {"value": 36.5, "unit": "mm"}
